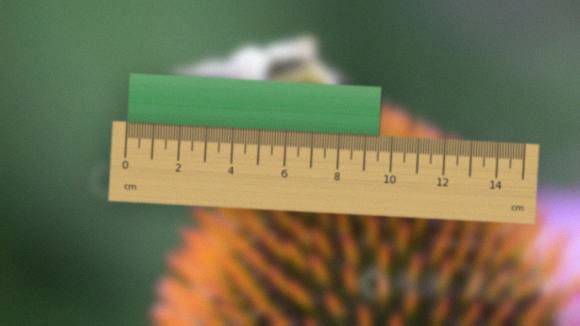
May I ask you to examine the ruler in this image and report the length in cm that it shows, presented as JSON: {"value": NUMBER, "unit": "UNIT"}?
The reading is {"value": 9.5, "unit": "cm"}
